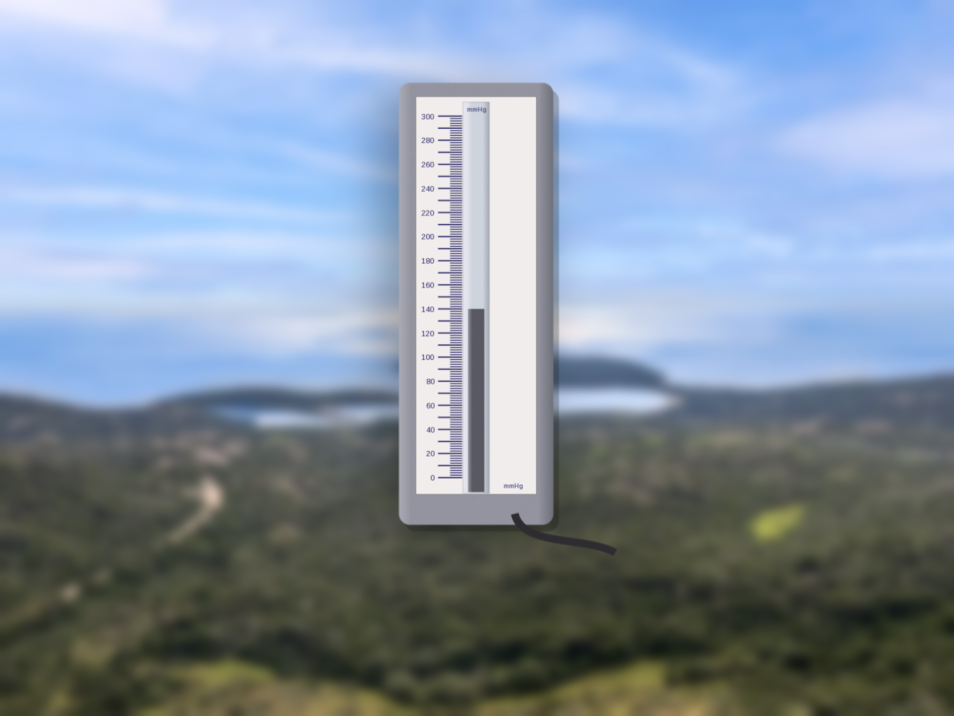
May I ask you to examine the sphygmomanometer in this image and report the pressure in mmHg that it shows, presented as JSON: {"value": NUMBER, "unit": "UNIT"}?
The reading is {"value": 140, "unit": "mmHg"}
